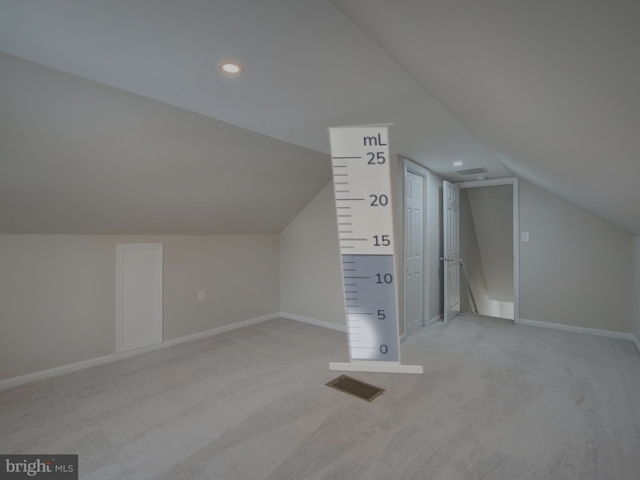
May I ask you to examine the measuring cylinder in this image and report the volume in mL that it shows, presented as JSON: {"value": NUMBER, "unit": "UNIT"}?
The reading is {"value": 13, "unit": "mL"}
